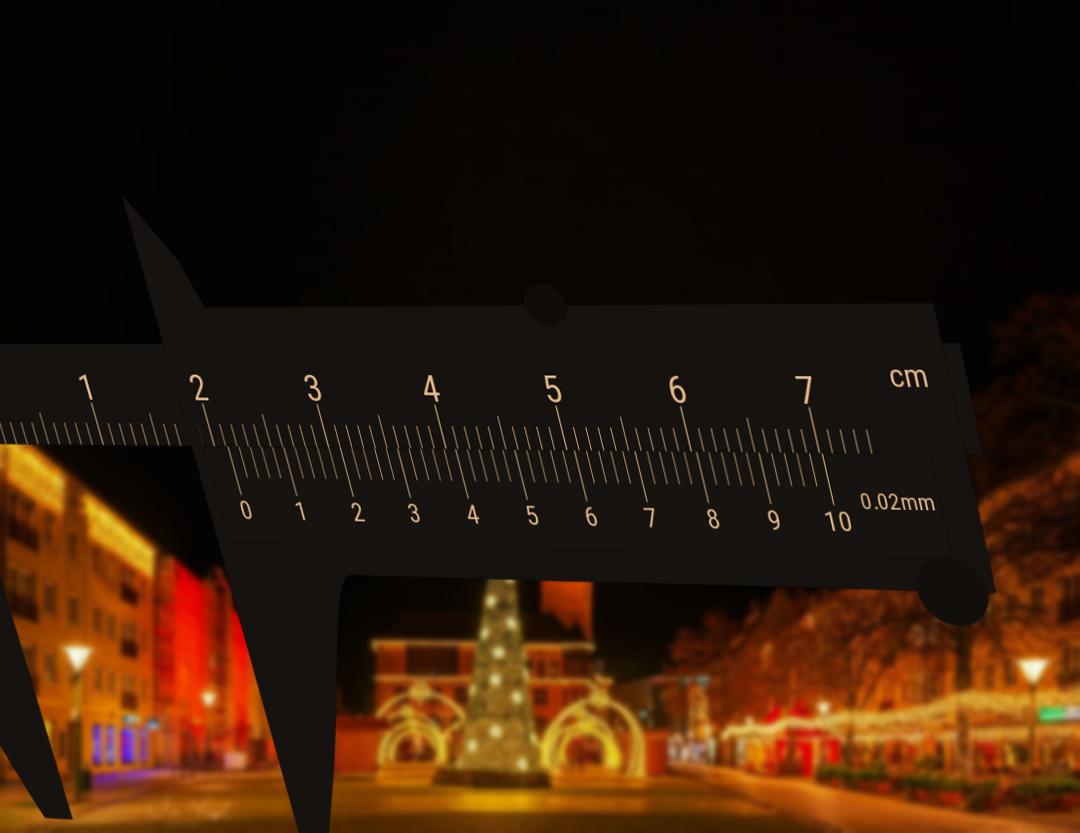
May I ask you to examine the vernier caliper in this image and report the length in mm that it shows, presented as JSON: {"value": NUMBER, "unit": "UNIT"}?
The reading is {"value": 21.2, "unit": "mm"}
